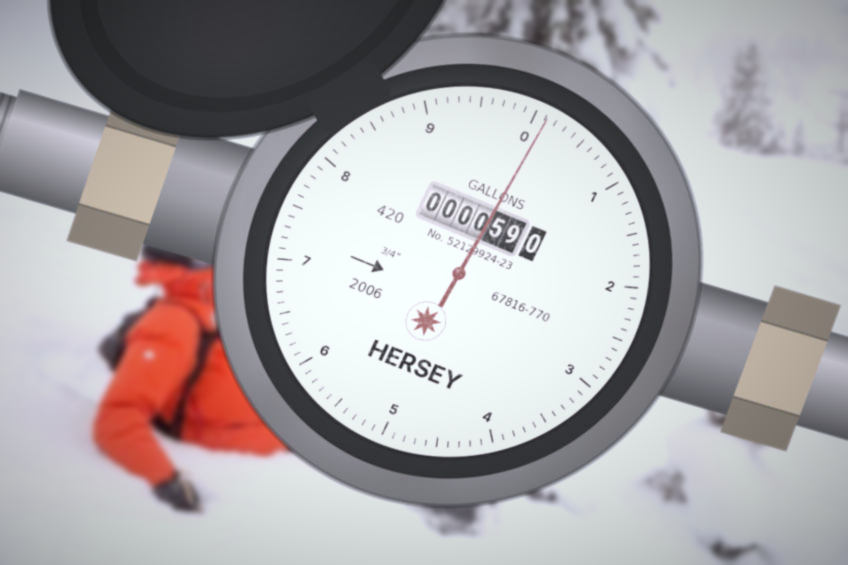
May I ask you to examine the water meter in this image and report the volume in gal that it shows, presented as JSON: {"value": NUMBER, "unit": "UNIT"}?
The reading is {"value": 590.1, "unit": "gal"}
